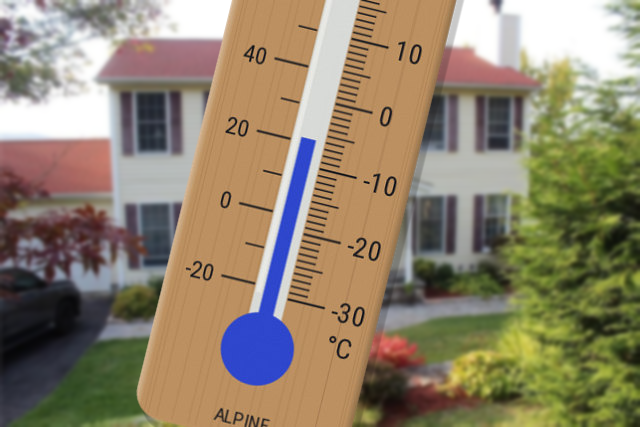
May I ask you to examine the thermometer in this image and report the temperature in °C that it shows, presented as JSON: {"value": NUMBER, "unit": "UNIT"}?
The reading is {"value": -6, "unit": "°C"}
